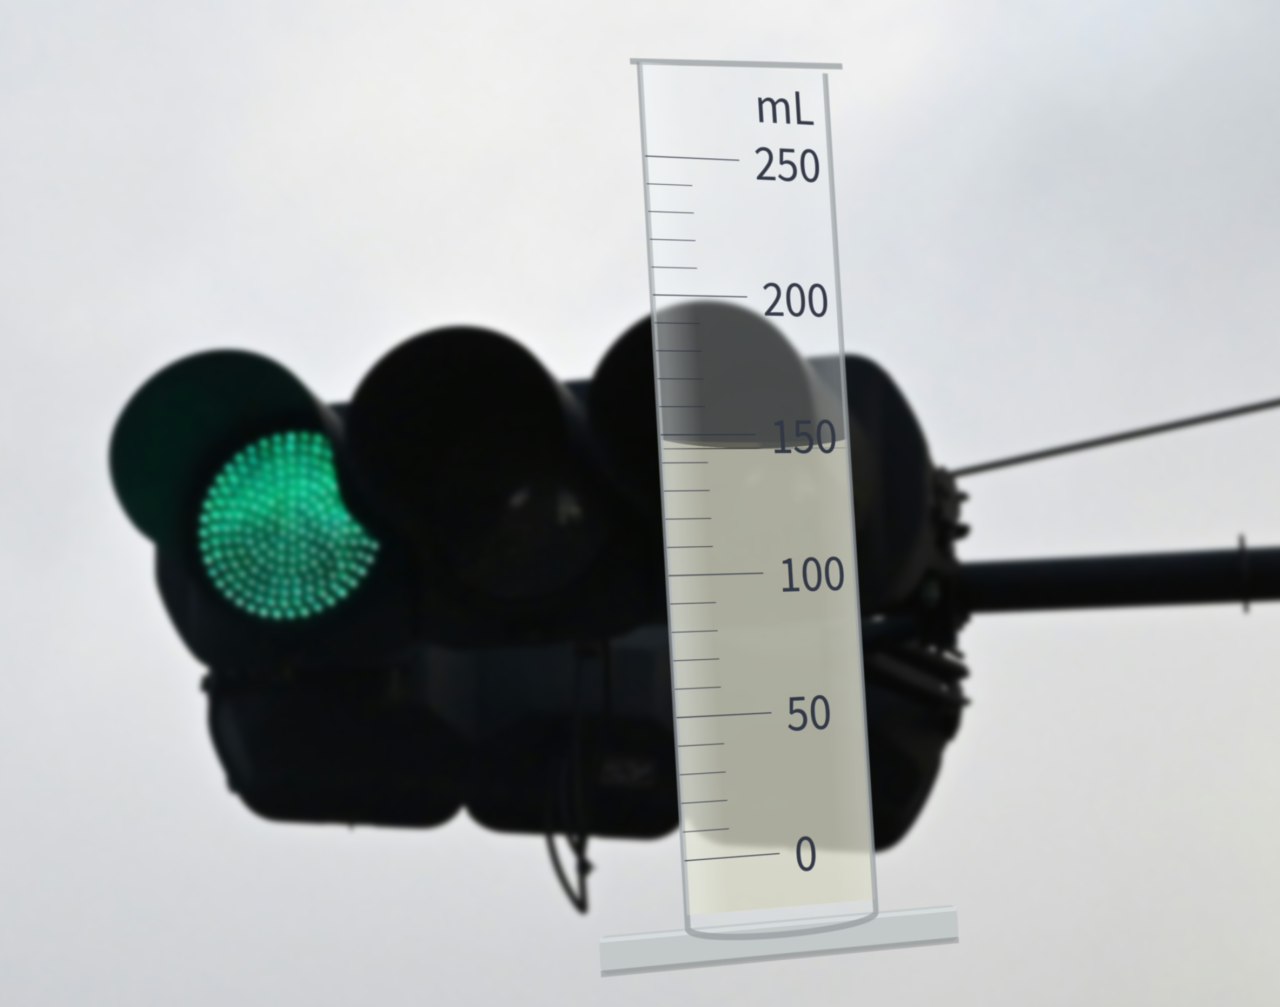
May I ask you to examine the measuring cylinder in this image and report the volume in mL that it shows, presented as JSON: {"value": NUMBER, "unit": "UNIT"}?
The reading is {"value": 145, "unit": "mL"}
